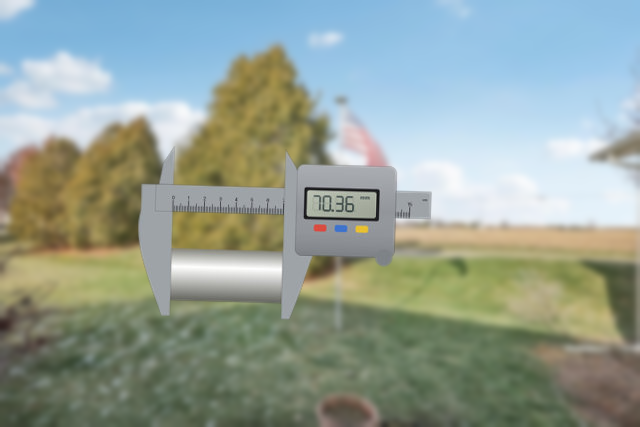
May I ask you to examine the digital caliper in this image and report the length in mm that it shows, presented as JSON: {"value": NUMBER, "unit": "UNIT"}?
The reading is {"value": 70.36, "unit": "mm"}
